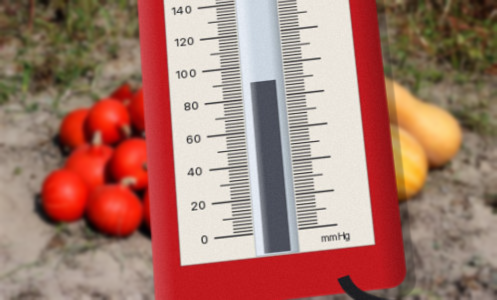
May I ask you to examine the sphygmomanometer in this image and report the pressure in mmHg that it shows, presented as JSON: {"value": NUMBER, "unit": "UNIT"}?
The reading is {"value": 90, "unit": "mmHg"}
